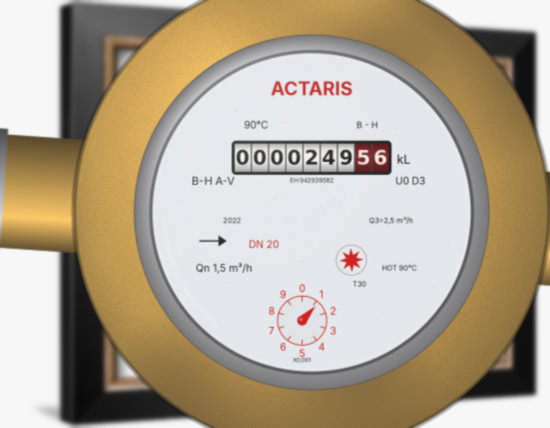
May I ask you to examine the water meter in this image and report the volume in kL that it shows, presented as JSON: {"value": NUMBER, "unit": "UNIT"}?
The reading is {"value": 249.561, "unit": "kL"}
